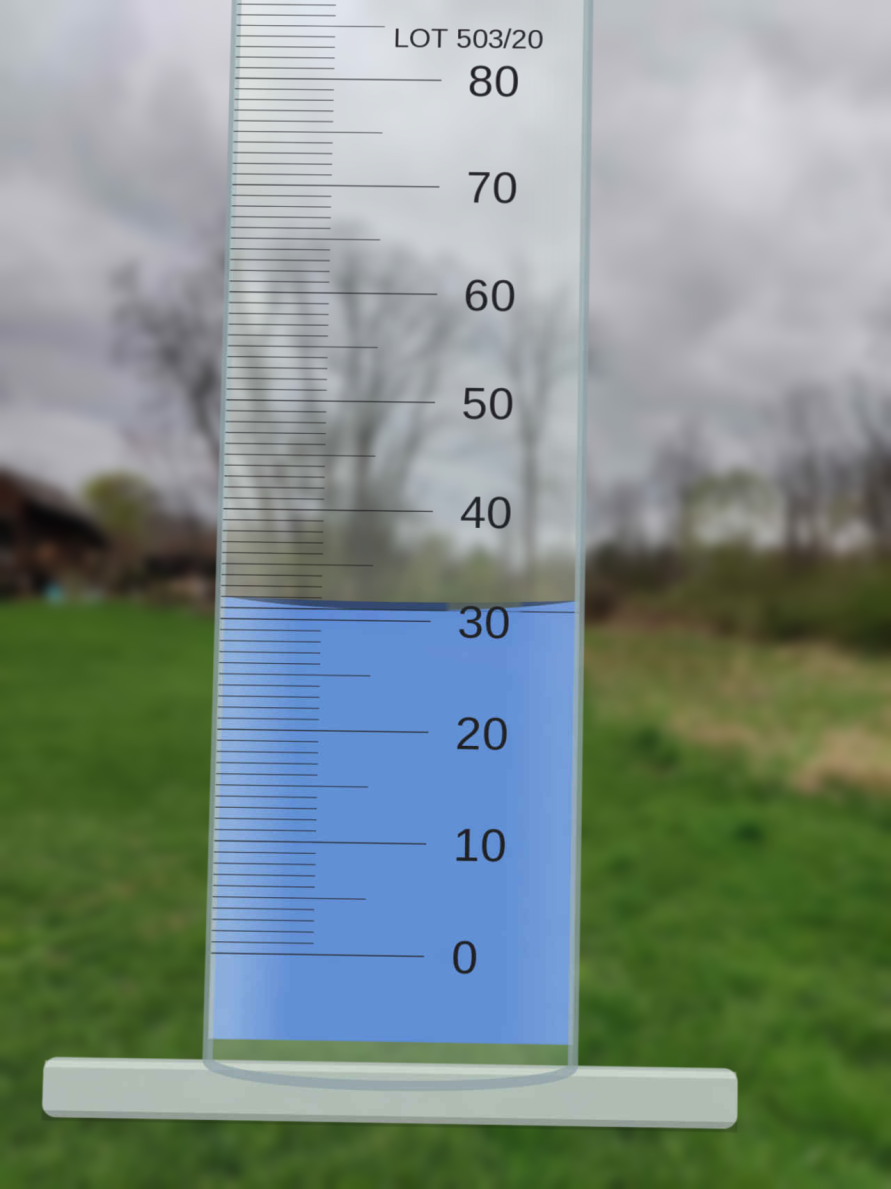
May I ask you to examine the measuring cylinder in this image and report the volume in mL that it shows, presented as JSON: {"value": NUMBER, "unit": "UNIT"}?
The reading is {"value": 31, "unit": "mL"}
